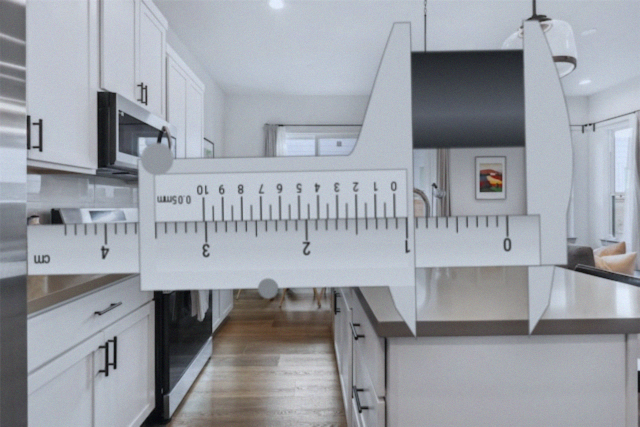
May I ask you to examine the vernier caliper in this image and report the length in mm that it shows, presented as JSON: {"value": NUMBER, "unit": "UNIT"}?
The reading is {"value": 11.2, "unit": "mm"}
